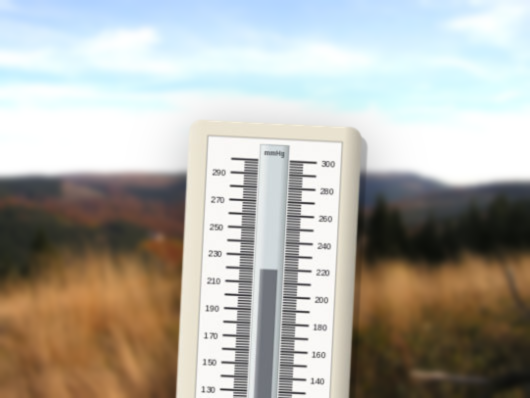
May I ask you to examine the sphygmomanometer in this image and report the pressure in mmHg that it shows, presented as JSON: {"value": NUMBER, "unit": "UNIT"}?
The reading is {"value": 220, "unit": "mmHg"}
